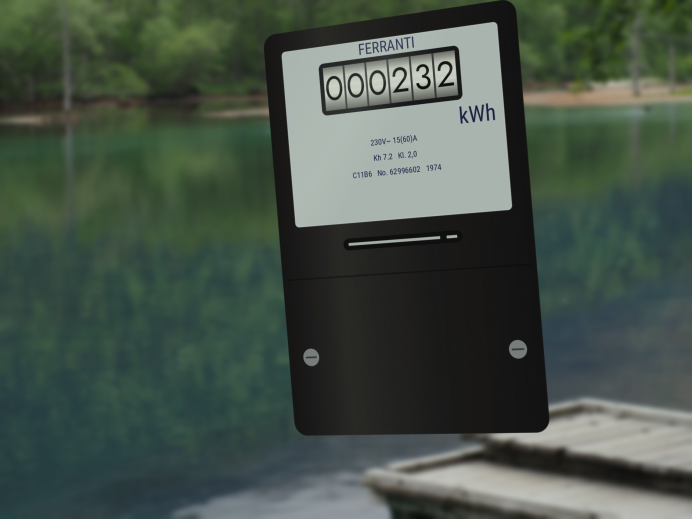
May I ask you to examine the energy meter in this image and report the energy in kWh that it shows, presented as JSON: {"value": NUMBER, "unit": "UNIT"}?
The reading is {"value": 232, "unit": "kWh"}
